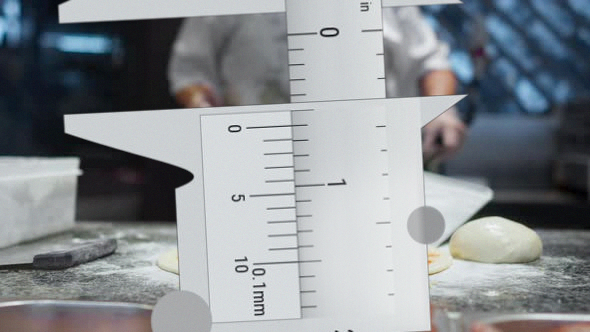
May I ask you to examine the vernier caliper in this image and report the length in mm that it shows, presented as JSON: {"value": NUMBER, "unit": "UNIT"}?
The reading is {"value": 6.0, "unit": "mm"}
